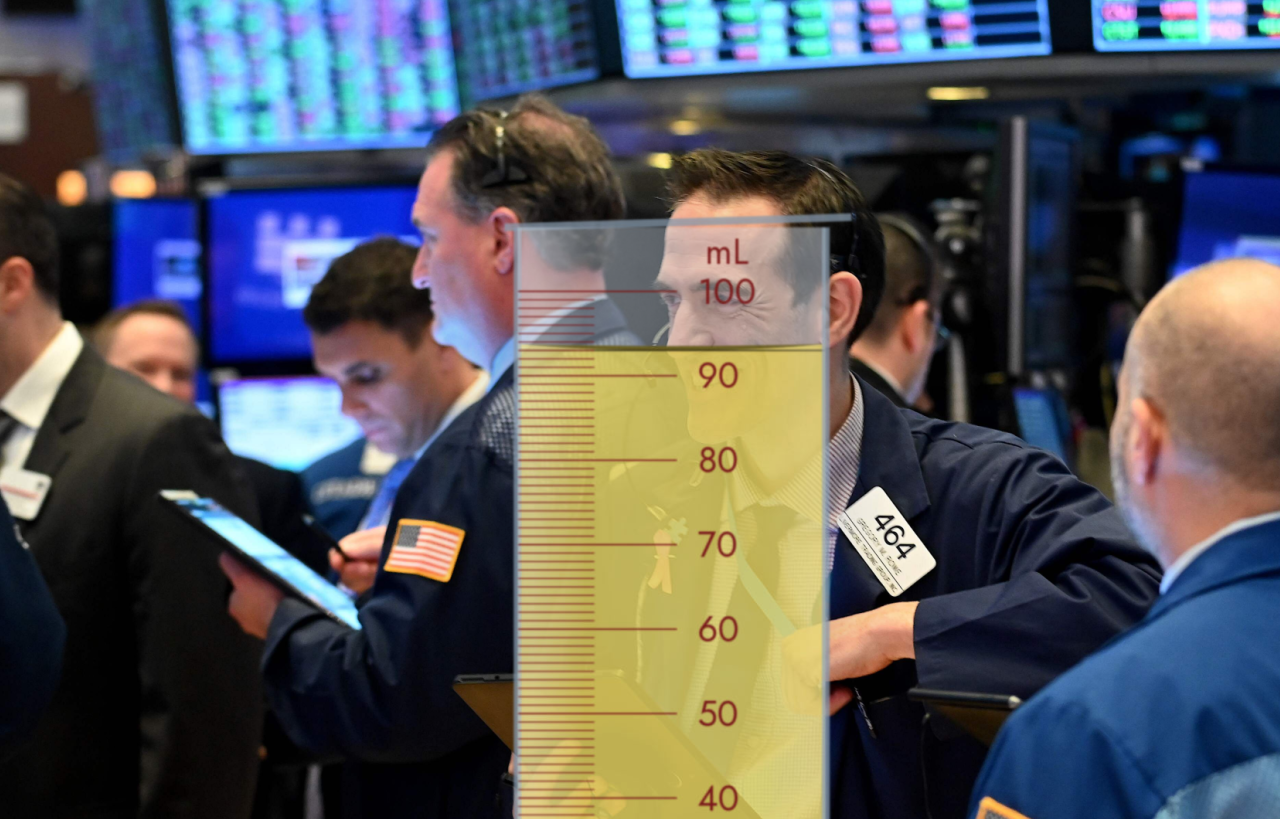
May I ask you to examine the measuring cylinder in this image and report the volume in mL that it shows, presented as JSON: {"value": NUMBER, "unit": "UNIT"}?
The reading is {"value": 93, "unit": "mL"}
